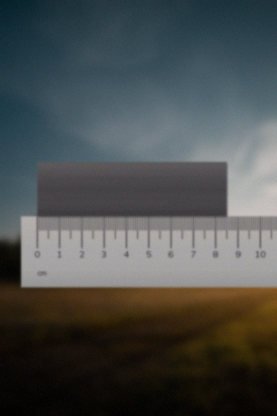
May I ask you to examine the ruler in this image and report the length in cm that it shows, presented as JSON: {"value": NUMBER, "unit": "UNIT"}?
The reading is {"value": 8.5, "unit": "cm"}
